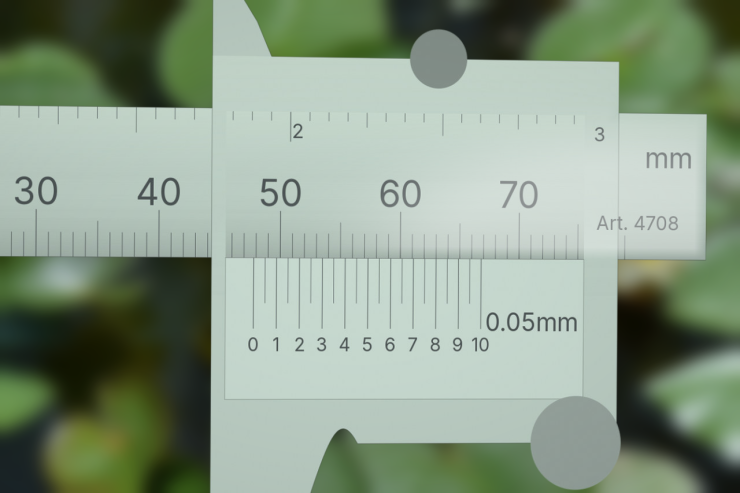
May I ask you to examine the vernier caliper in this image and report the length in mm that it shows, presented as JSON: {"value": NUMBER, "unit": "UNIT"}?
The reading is {"value": 47.8, "unit": "mm"}
